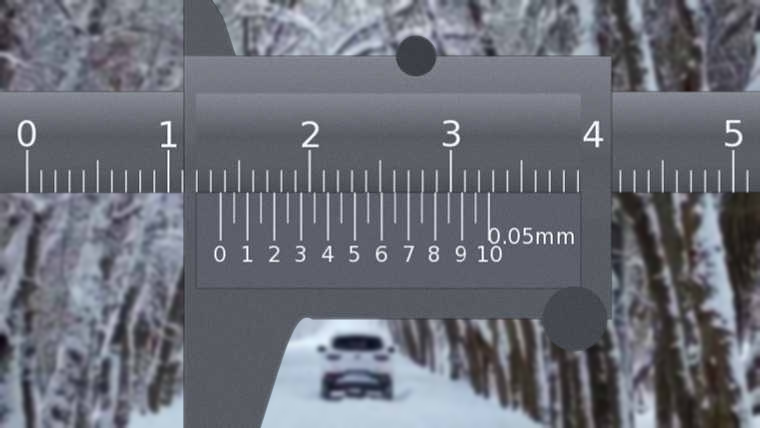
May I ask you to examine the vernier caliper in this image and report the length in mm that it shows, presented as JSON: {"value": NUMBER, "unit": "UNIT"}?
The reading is {"value": 13.7, "unit": "mm"}
